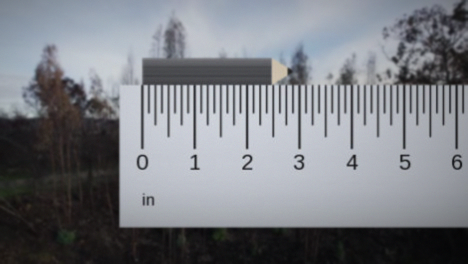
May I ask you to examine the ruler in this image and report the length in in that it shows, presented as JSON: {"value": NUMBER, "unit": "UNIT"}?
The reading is {"value": 2.875, "unit": "in"}
